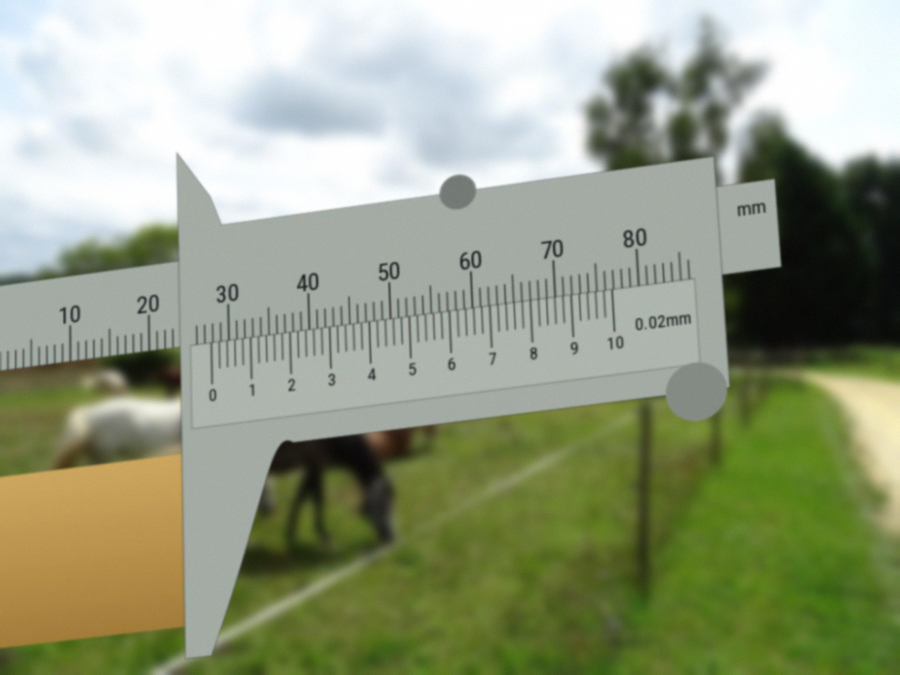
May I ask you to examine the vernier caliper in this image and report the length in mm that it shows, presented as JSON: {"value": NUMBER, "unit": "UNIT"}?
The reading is {"value": 27.8, "unit": "mm"}
